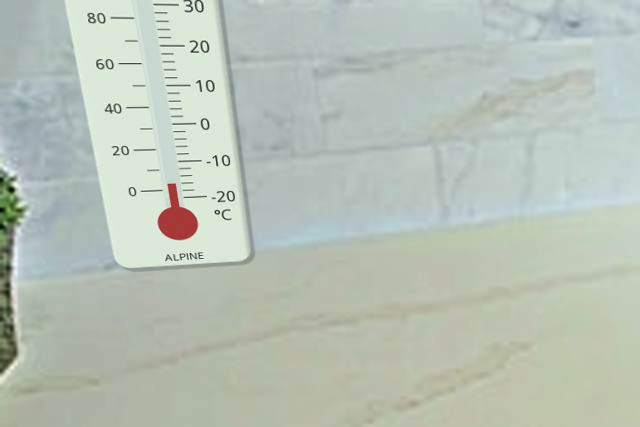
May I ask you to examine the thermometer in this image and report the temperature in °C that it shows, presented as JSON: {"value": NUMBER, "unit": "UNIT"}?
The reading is {"value": -16, "unit": "°C"}
